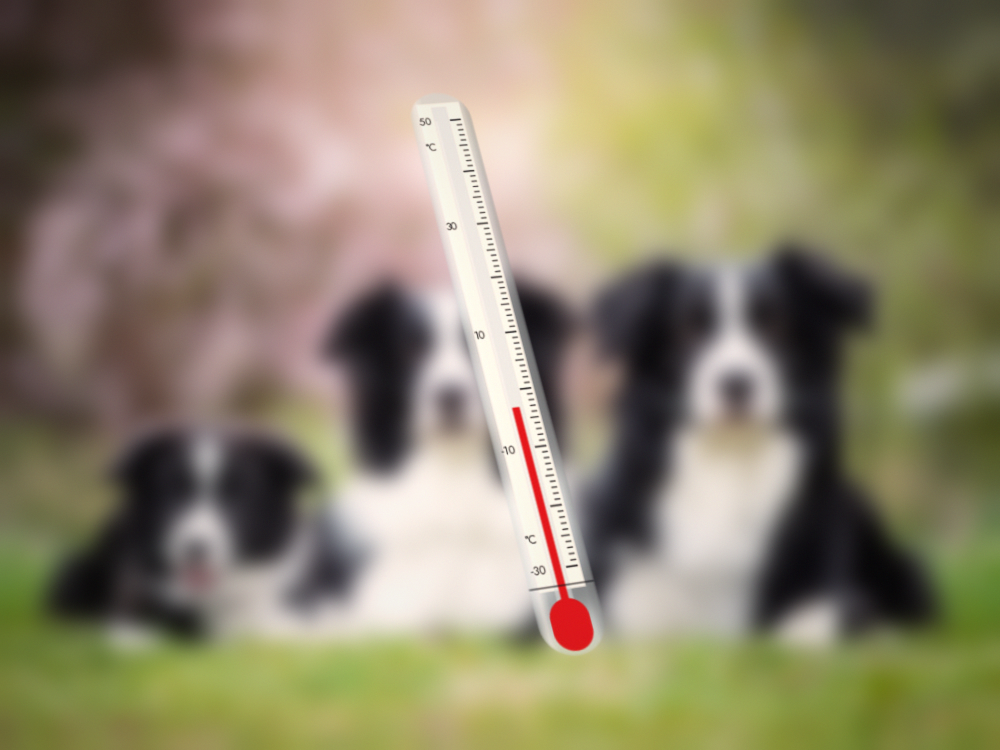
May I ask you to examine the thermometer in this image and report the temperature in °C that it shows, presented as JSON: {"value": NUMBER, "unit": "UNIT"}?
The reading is {"value": -3, "unit": "°C"}
